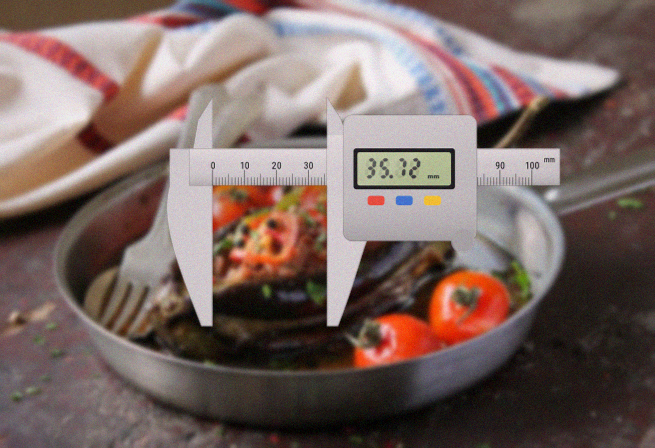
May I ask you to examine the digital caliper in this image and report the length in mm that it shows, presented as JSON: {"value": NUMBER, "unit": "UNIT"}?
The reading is {"value": 35.72, "unit": "mm"}
